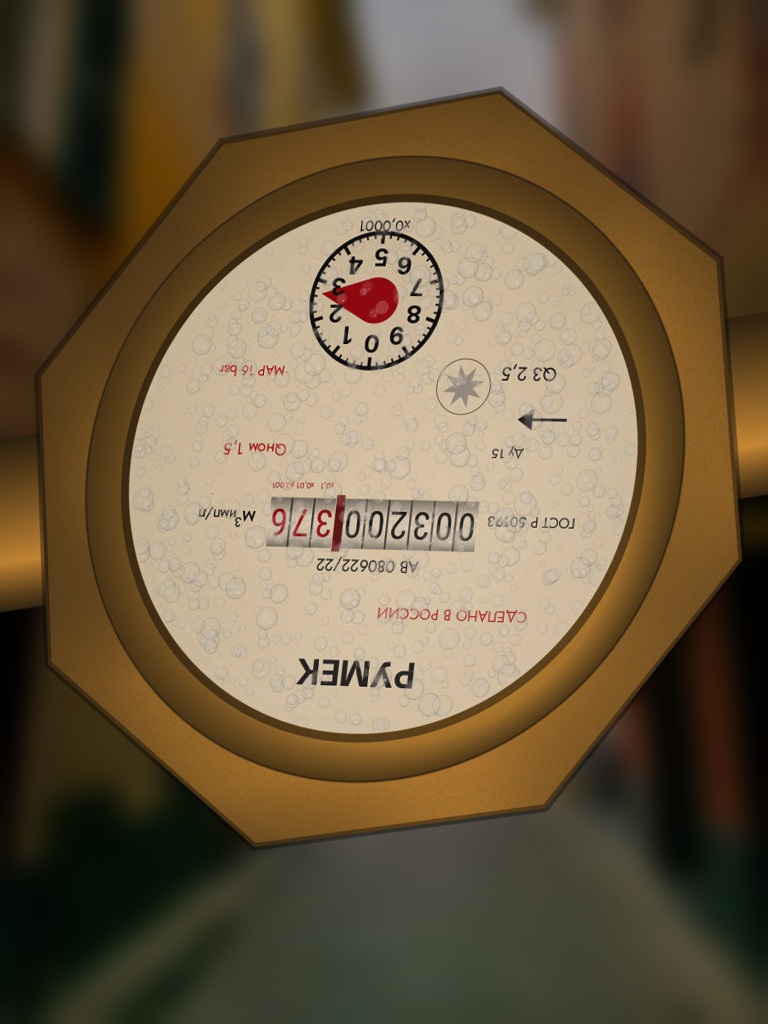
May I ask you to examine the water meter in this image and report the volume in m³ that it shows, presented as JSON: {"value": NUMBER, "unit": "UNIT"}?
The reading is {"value": 3200.3762, "unit": "m³"}
